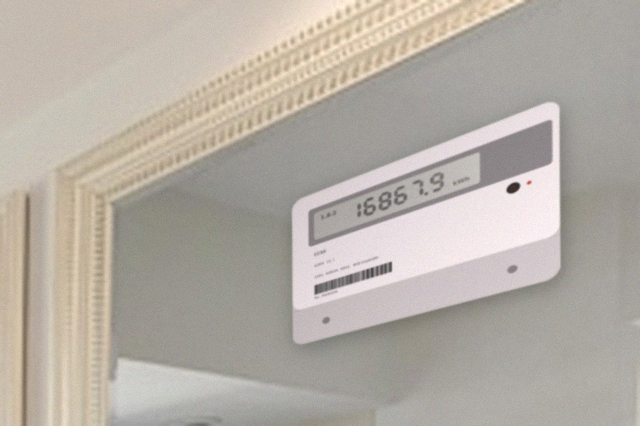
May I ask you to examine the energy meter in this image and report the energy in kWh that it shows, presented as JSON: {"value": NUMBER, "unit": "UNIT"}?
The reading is {"value": 16867.9, "unit": "kWh"}
